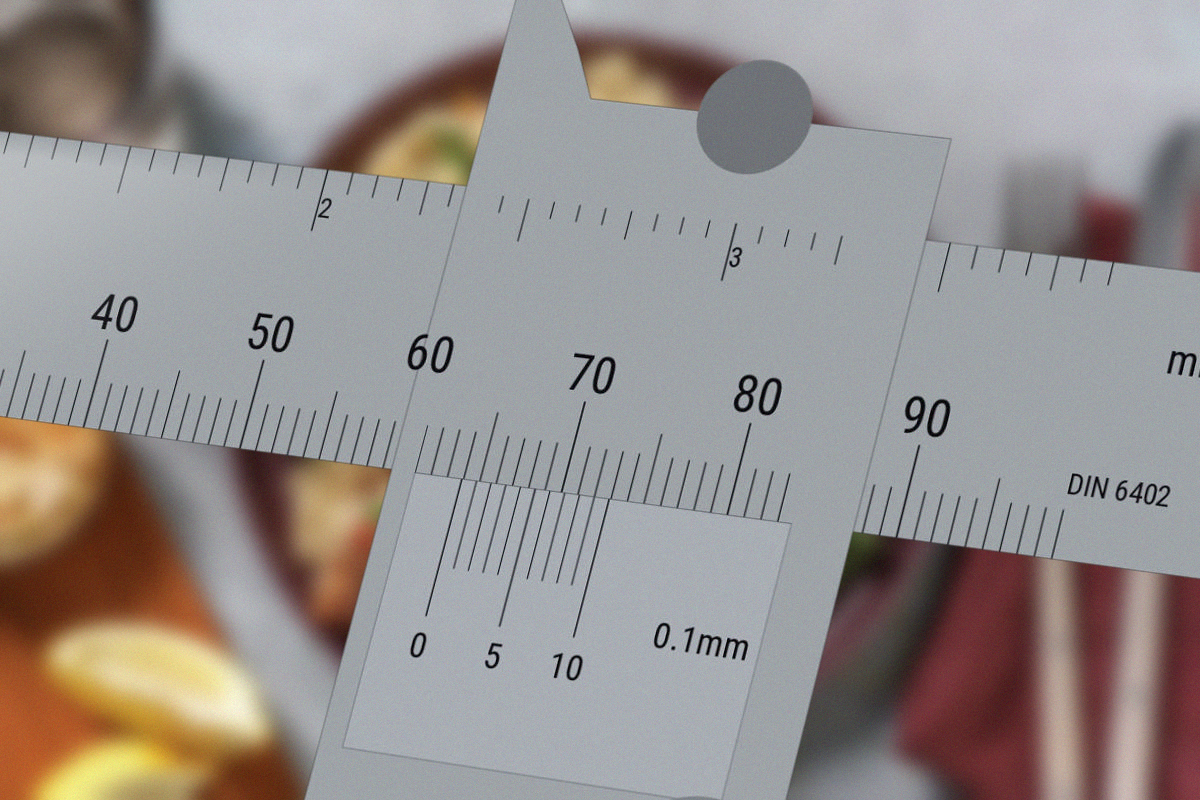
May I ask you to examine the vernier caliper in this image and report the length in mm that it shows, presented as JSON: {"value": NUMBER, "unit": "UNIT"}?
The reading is {"value": 63.9, "unit": "mm"}
